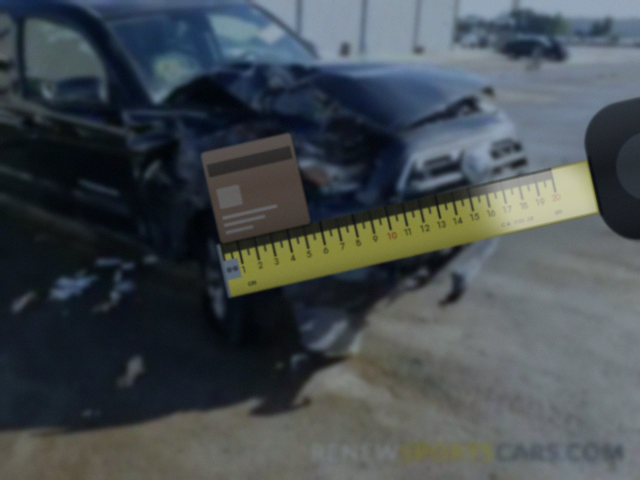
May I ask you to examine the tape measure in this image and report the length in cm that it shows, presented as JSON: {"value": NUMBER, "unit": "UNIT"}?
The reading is {"value": 5.5, "unit": "cm"}
